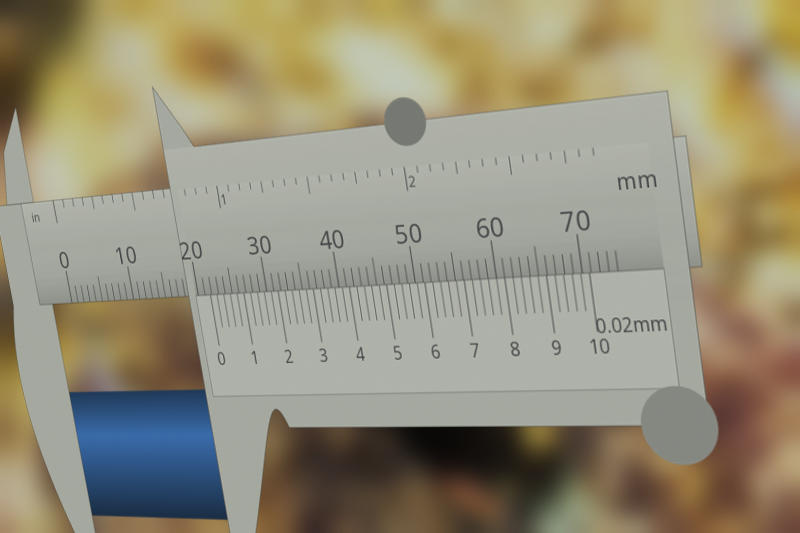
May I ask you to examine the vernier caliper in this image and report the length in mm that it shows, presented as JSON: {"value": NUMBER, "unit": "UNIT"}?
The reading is {"value": 21.8, "unit": "mm"}
